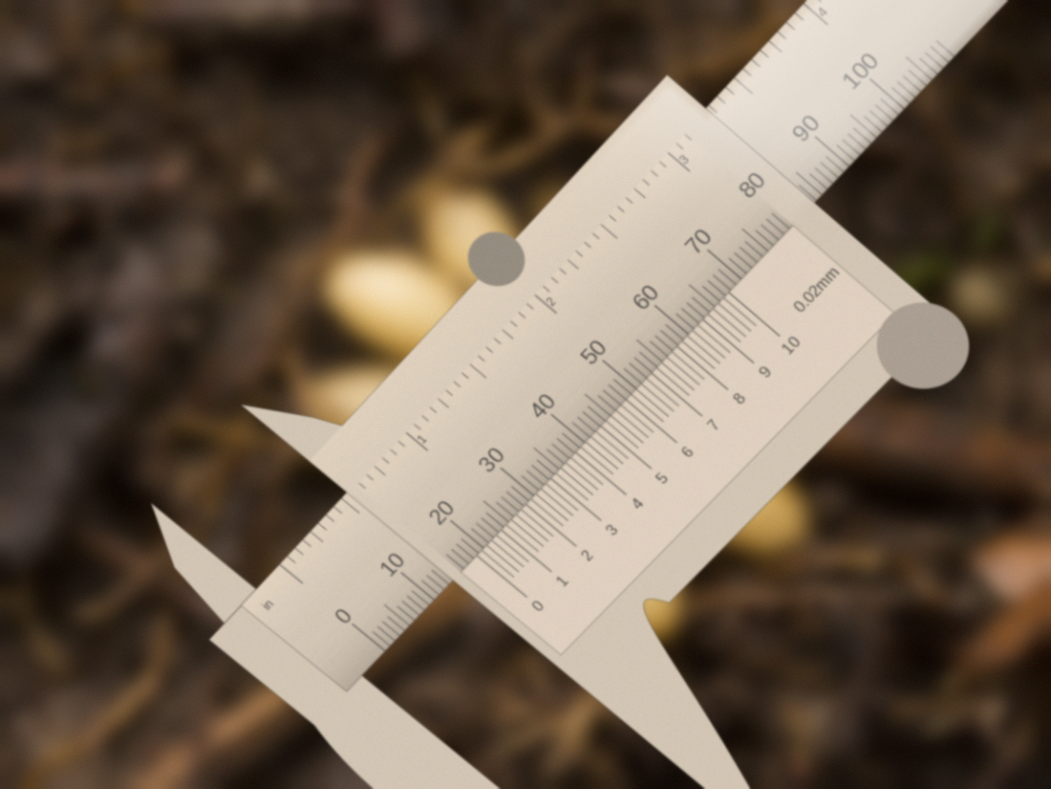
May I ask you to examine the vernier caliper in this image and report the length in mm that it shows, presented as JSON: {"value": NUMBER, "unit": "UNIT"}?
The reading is {"value": 18.6, "unit": "mm"}
